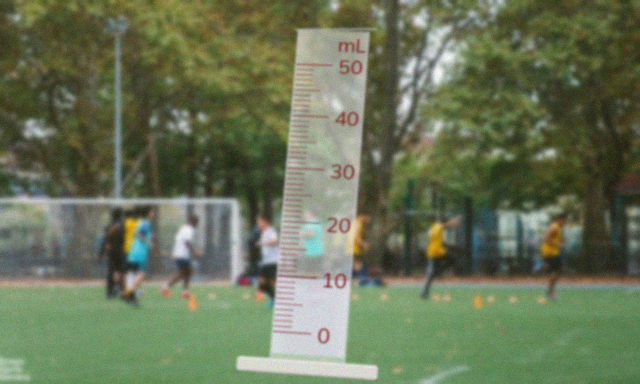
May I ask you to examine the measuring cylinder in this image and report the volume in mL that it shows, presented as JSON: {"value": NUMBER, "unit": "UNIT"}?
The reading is {"value": 10, "unit": "mL"}
